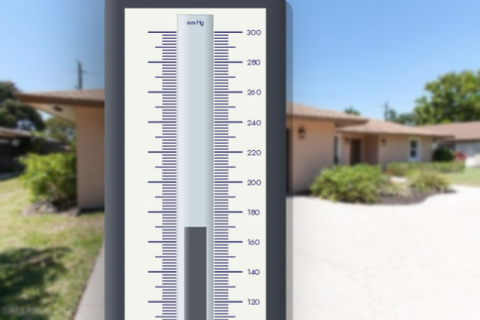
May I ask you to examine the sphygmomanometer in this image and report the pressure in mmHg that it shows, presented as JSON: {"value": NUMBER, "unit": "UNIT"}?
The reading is {"value": 170, "unit": "mmHg"}
